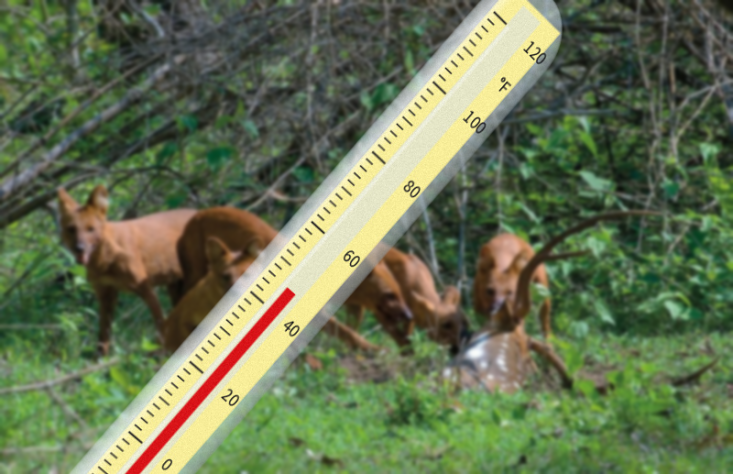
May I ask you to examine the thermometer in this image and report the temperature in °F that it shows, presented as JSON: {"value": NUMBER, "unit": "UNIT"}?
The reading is {"value": 46, "unit": "°F"}
